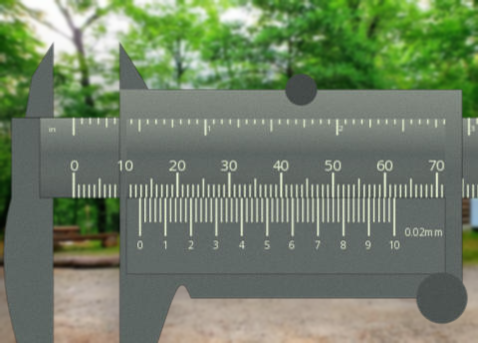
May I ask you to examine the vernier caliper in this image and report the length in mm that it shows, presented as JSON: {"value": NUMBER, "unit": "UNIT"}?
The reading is {"value": 12.8, "unit": "mm"}
